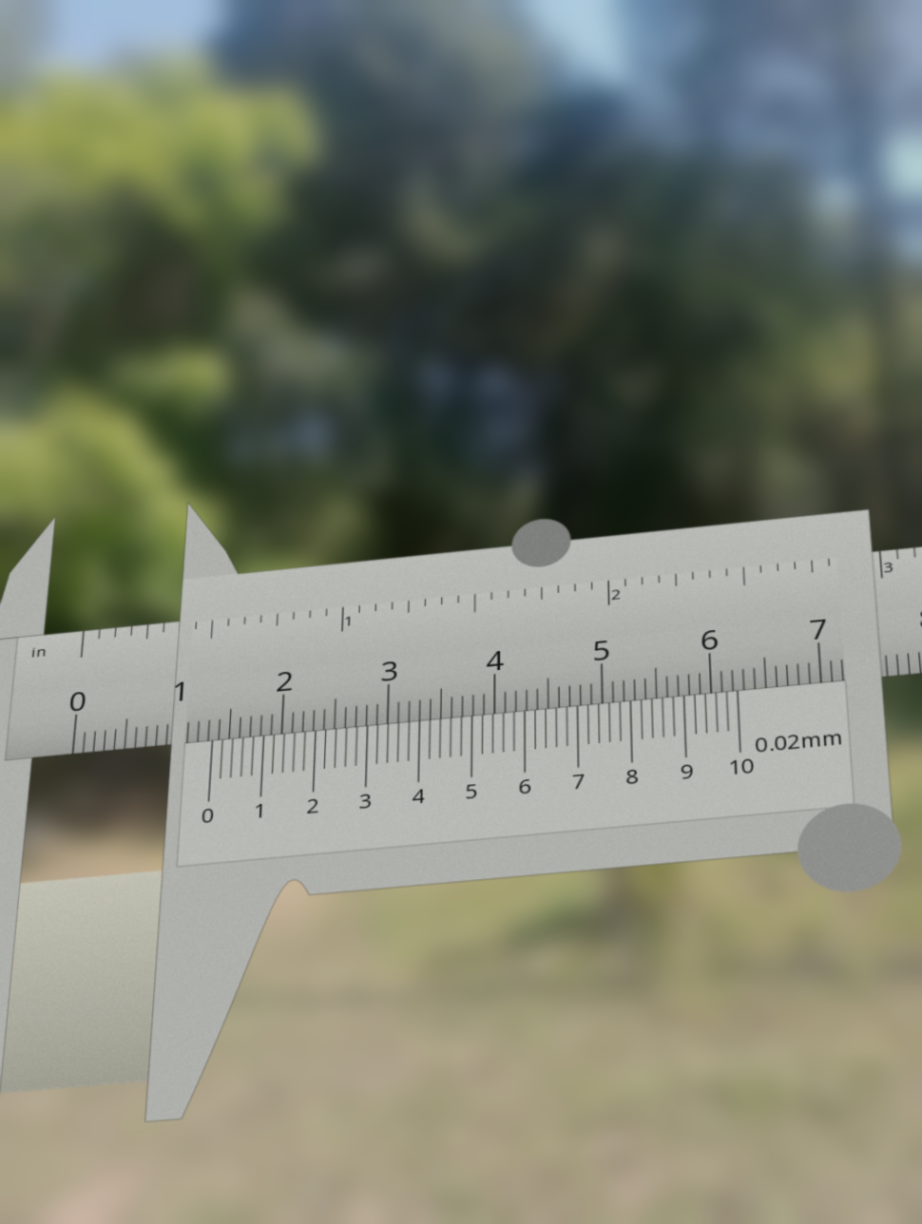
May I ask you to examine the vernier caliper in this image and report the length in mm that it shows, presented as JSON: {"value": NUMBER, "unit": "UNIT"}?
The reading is {"value": 13.4, "unit": "mm"}
